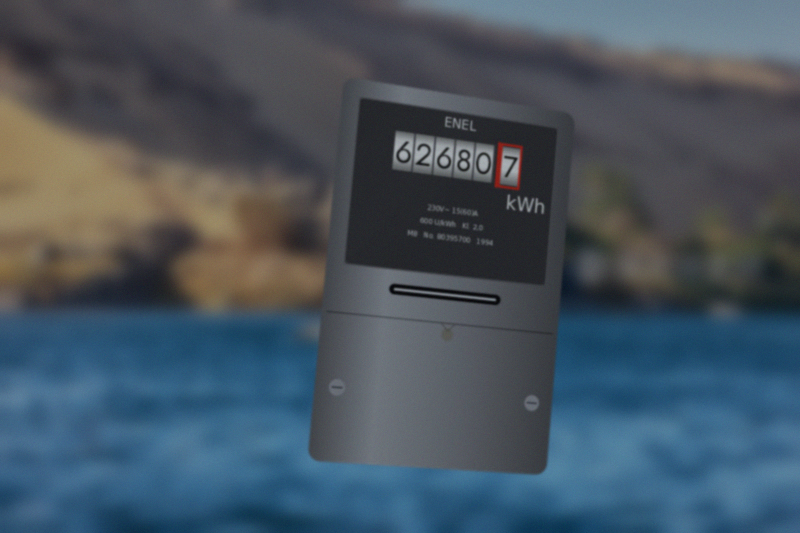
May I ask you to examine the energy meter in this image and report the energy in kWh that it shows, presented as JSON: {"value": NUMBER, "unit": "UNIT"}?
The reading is {"value": 62680.7, "unit": "kWh"}
